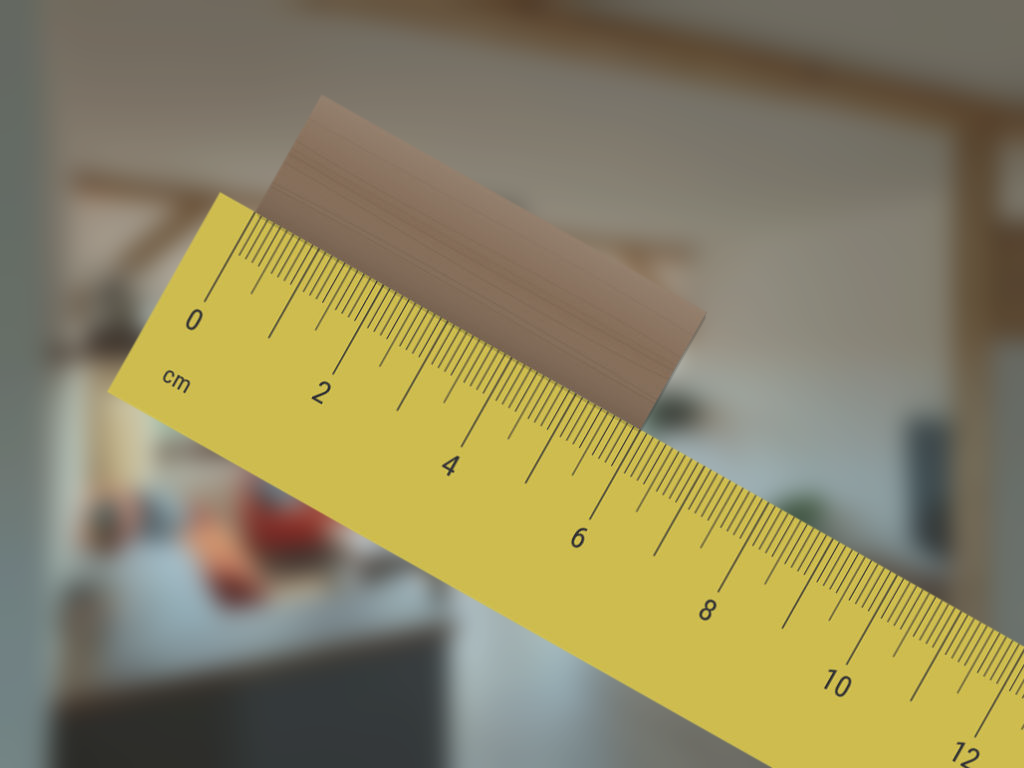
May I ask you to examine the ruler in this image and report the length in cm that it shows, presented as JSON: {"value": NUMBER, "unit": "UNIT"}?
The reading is {"value": 6, "unit": "cm"}
